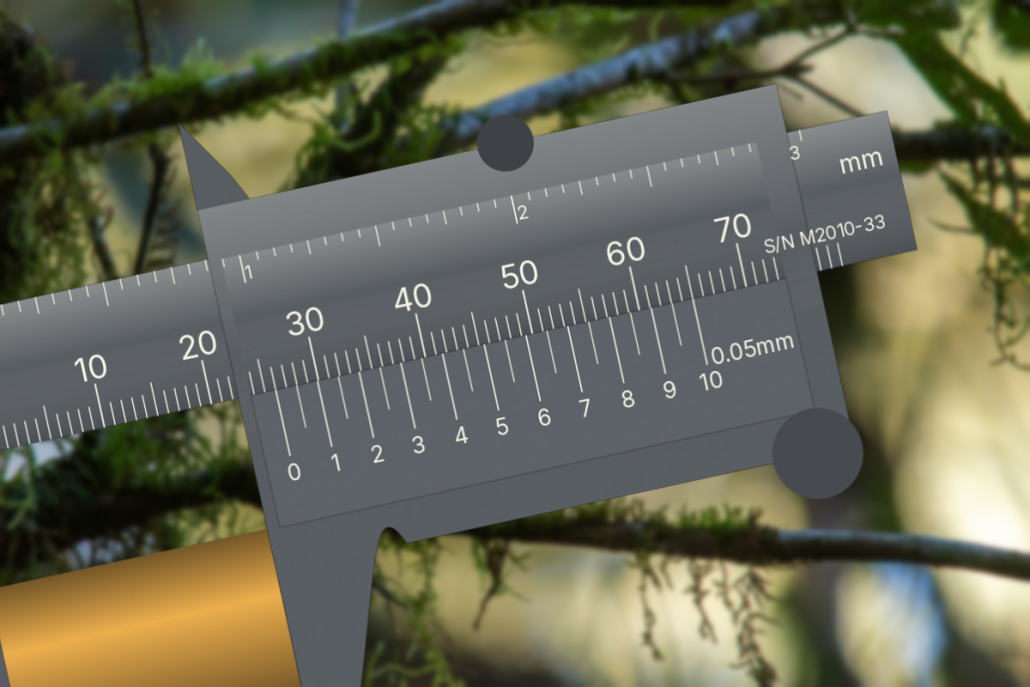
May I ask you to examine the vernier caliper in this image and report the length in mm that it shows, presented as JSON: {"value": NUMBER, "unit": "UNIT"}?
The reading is {"value": 26.0, "unit": "mm"}
